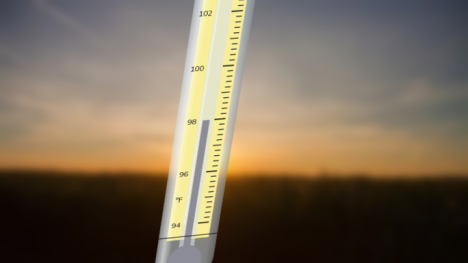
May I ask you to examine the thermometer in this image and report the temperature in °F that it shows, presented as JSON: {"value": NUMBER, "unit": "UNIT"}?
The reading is {"value": 98, "unit": "°F"}
